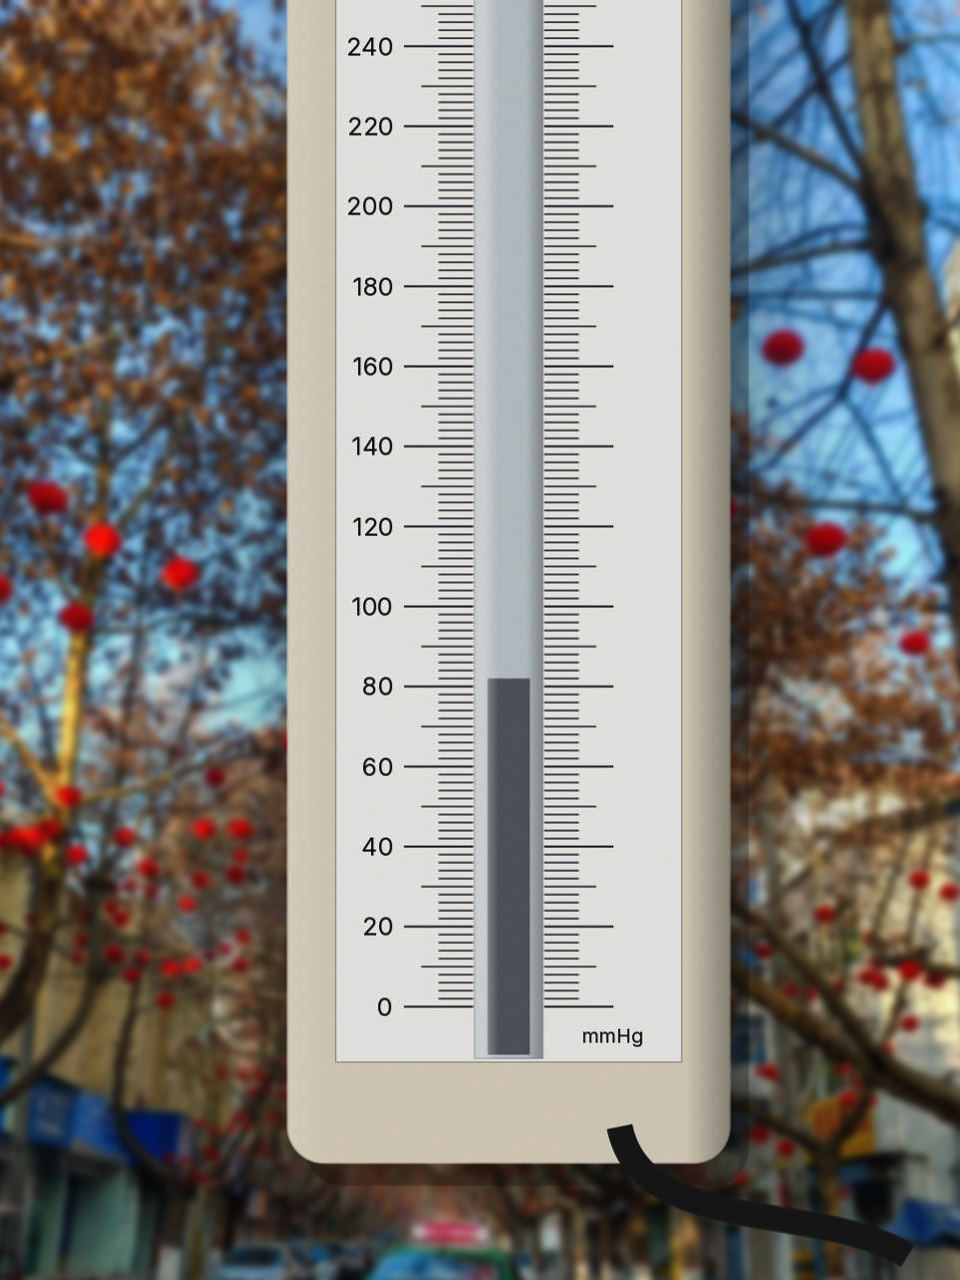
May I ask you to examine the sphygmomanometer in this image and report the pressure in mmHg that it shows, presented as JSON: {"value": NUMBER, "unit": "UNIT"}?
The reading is {"value": 82, "unit": "mmHg"}
